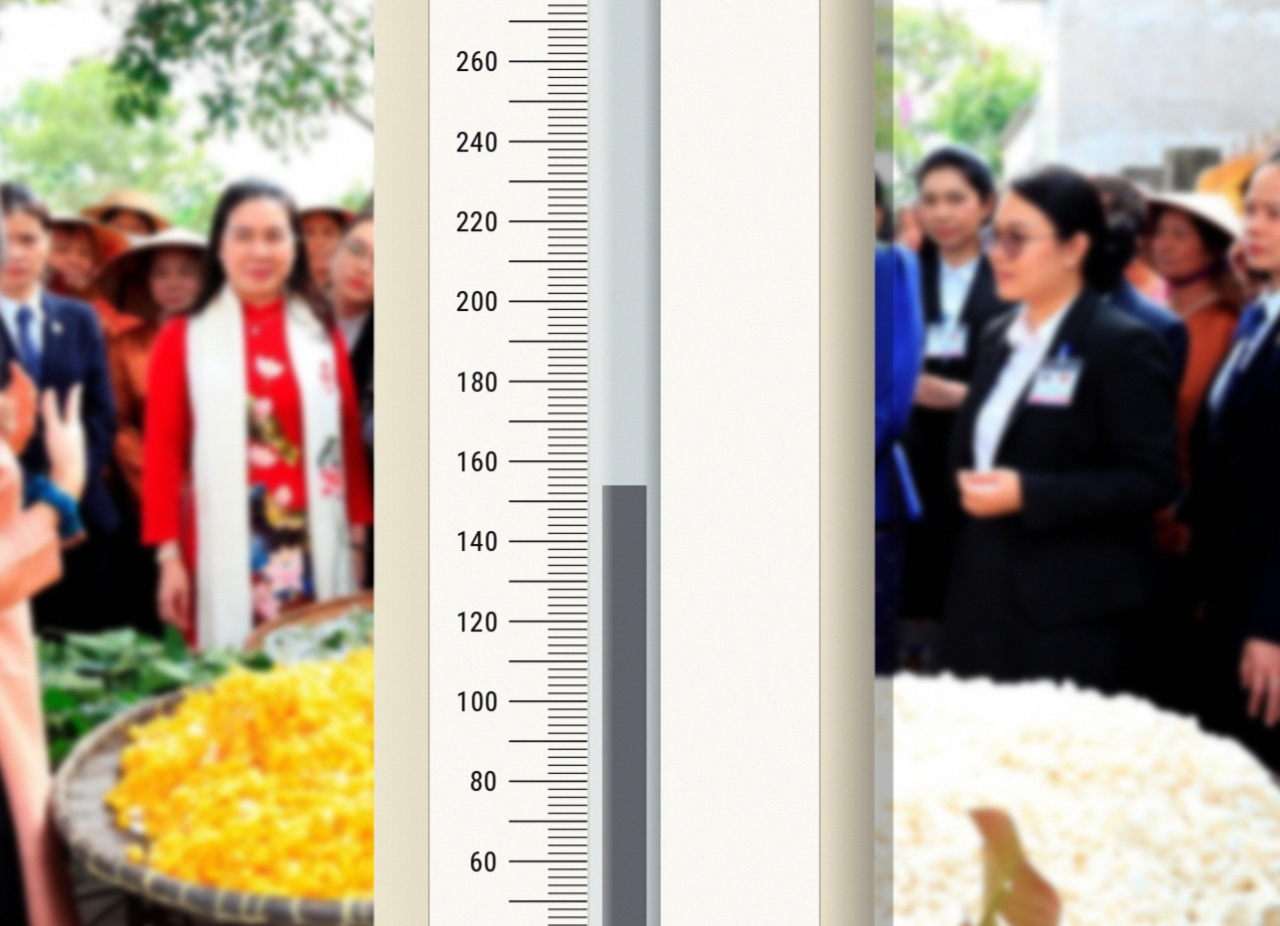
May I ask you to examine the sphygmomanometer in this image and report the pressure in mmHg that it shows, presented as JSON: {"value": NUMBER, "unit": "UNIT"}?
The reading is {"value": 154, "unit": "mmHg"}
